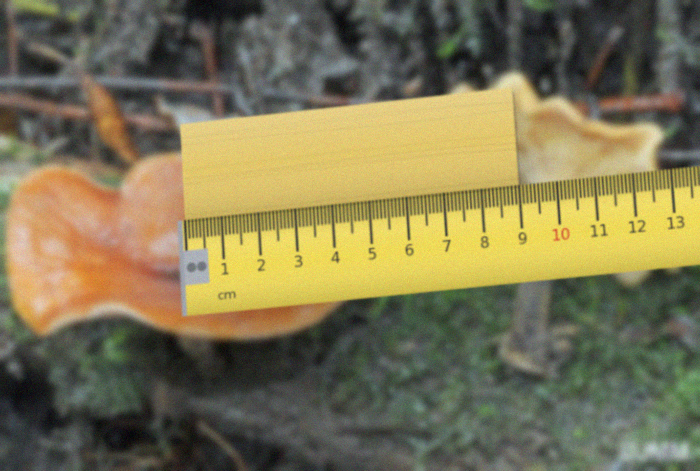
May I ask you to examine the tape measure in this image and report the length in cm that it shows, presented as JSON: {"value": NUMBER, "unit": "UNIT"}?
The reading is {"value": 9, "unit": "cm"}
